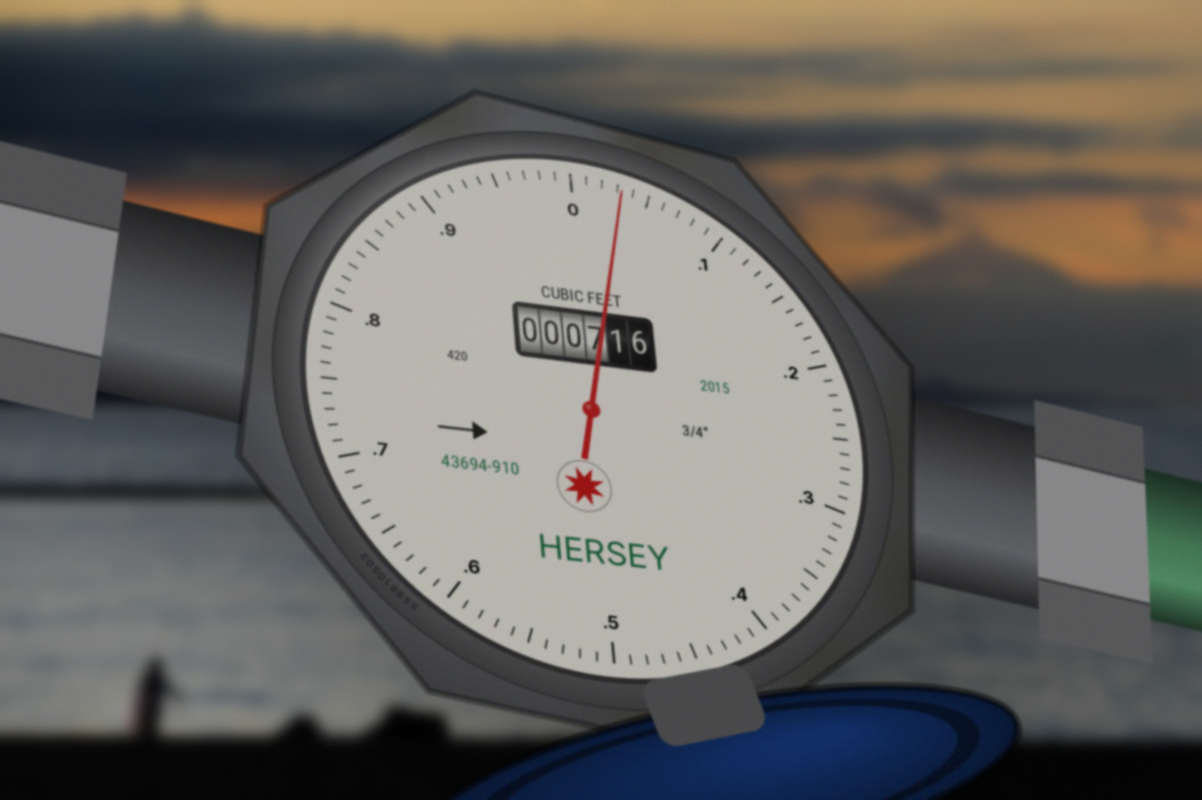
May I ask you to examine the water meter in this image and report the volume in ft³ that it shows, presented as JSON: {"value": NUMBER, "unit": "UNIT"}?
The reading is {"value": 716.03, "unit": "ft³"}
